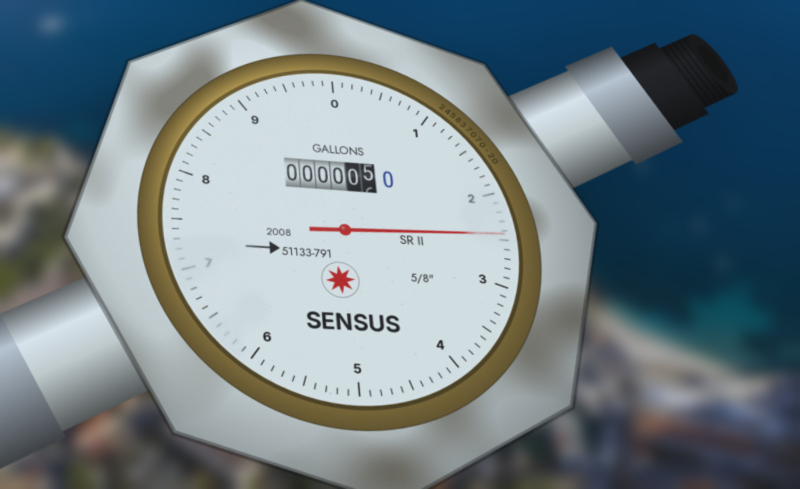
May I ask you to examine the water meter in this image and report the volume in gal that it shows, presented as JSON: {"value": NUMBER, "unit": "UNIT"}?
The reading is {"value": 52.4, "unit": "gal"}
